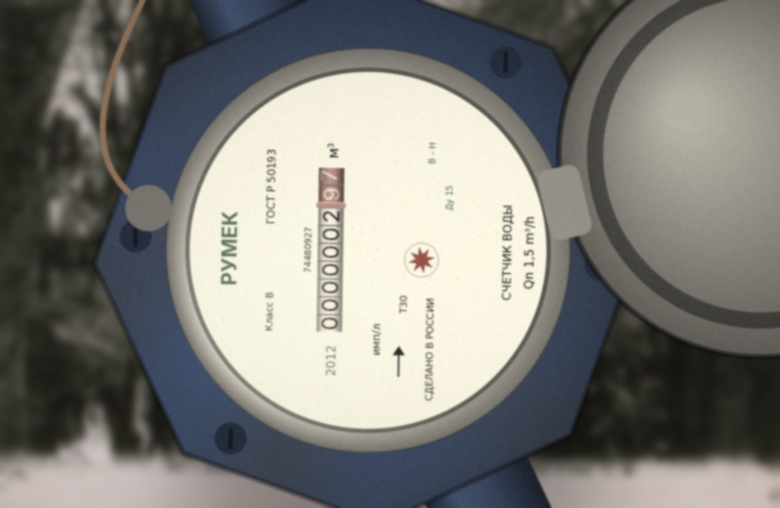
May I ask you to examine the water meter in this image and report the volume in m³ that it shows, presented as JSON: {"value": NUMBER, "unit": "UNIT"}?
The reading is {"value": 2.97, "unit": "m³"}
